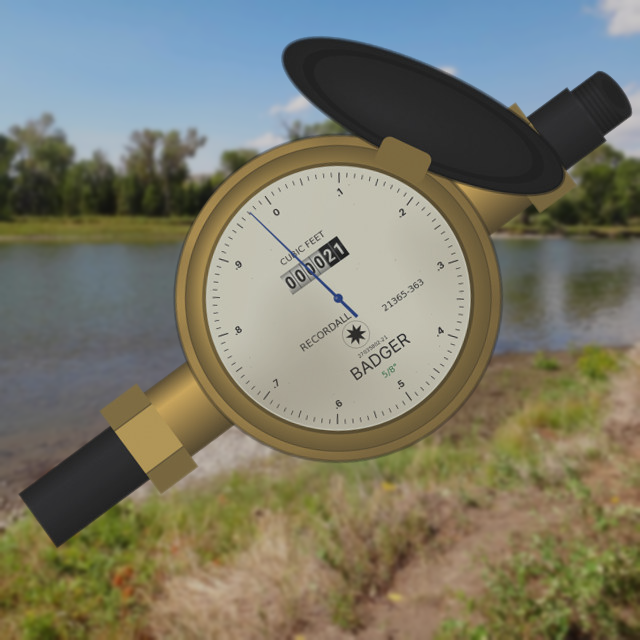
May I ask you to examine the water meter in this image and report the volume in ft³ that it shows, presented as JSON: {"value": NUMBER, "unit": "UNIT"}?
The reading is {"value": 20.97, "unit": "ft³"}
